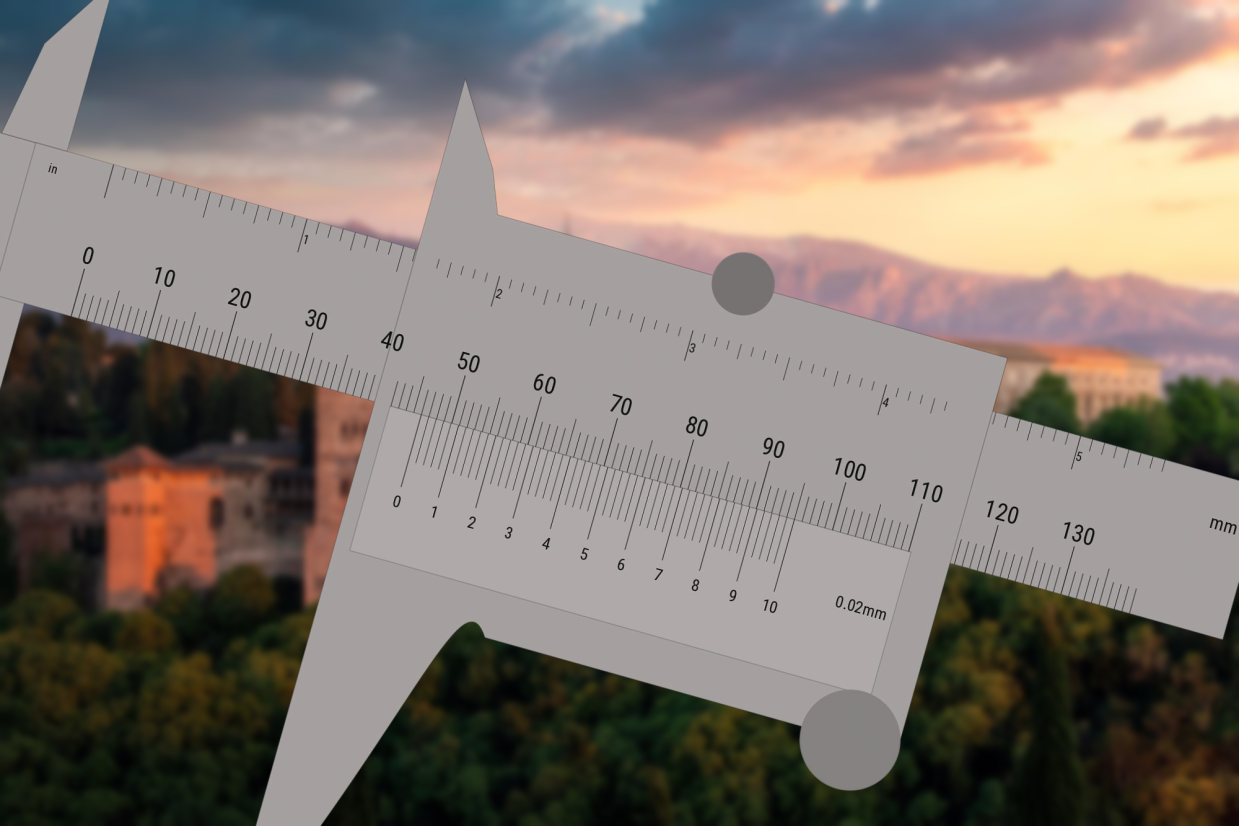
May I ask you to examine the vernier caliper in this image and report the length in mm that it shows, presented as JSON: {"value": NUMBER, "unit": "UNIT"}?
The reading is {"value": 46.0, "unit": "mm"}
